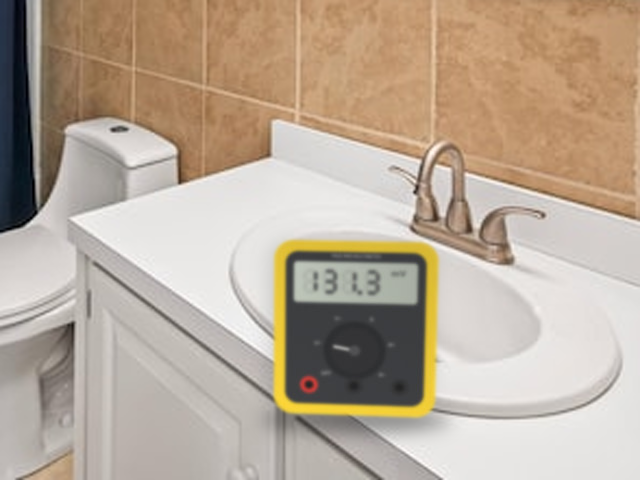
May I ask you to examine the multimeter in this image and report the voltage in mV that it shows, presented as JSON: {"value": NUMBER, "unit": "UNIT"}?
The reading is {"value": 131.3, "unit": "mV"}
